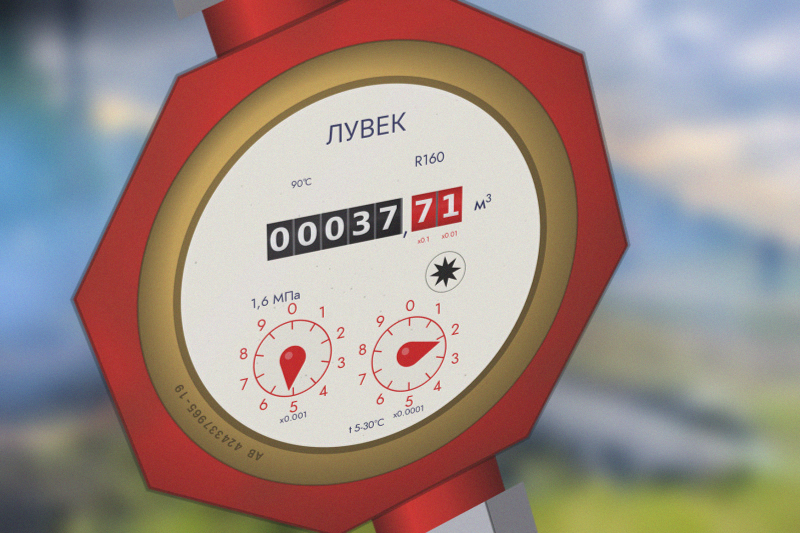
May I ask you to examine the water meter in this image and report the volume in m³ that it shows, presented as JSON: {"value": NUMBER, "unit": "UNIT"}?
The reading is {"value": 37.7152, "unit": "m³"}
